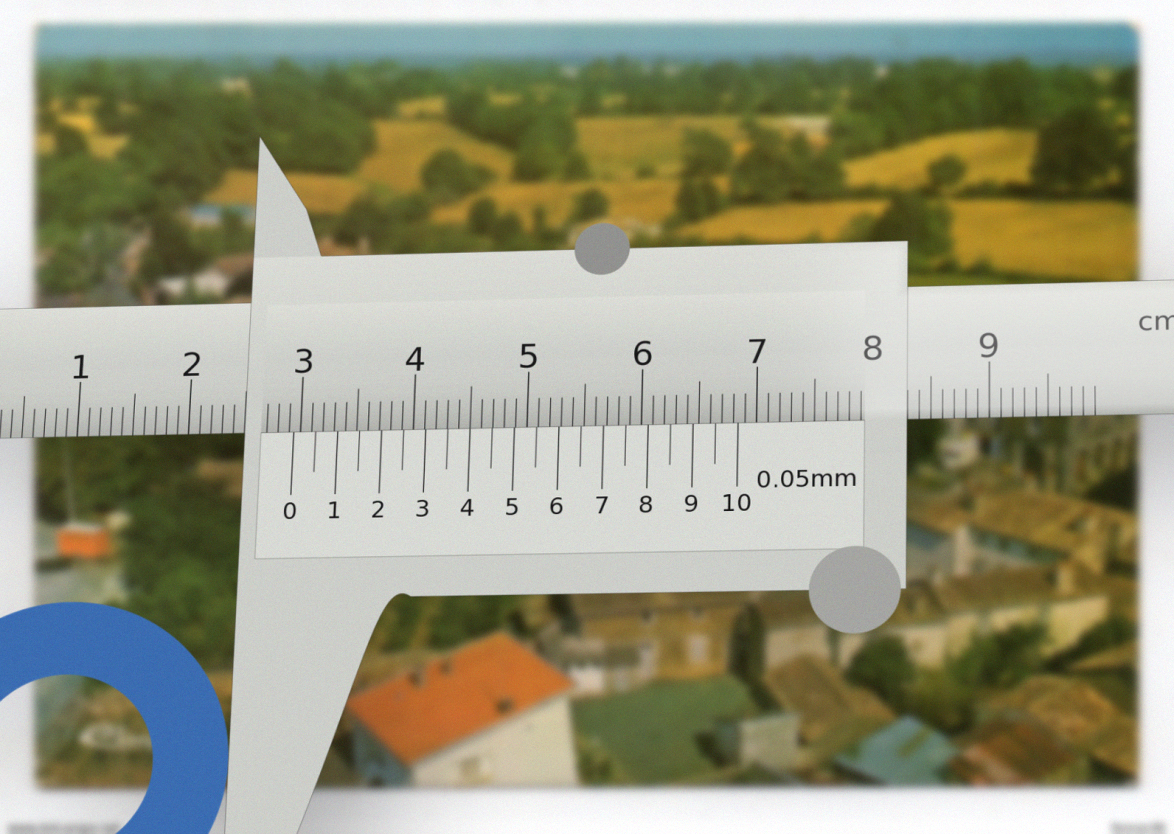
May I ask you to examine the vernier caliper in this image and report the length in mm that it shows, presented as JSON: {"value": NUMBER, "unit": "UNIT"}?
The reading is {"value": 29.4, "unit": "mm"}
